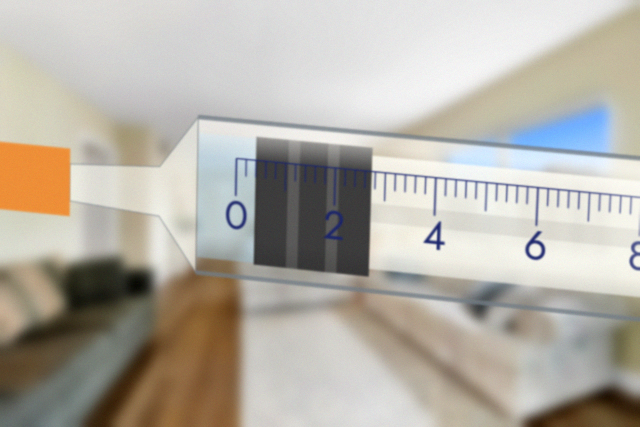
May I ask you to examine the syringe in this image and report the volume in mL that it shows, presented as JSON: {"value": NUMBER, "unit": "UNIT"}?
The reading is {"value": 0.4, "unit": "mL"}
